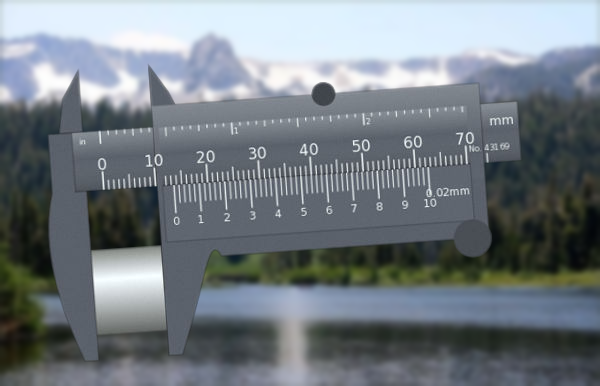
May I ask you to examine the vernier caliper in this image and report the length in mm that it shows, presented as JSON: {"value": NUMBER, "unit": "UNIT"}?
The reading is {"value": 13.5, "unit": "mm"}
